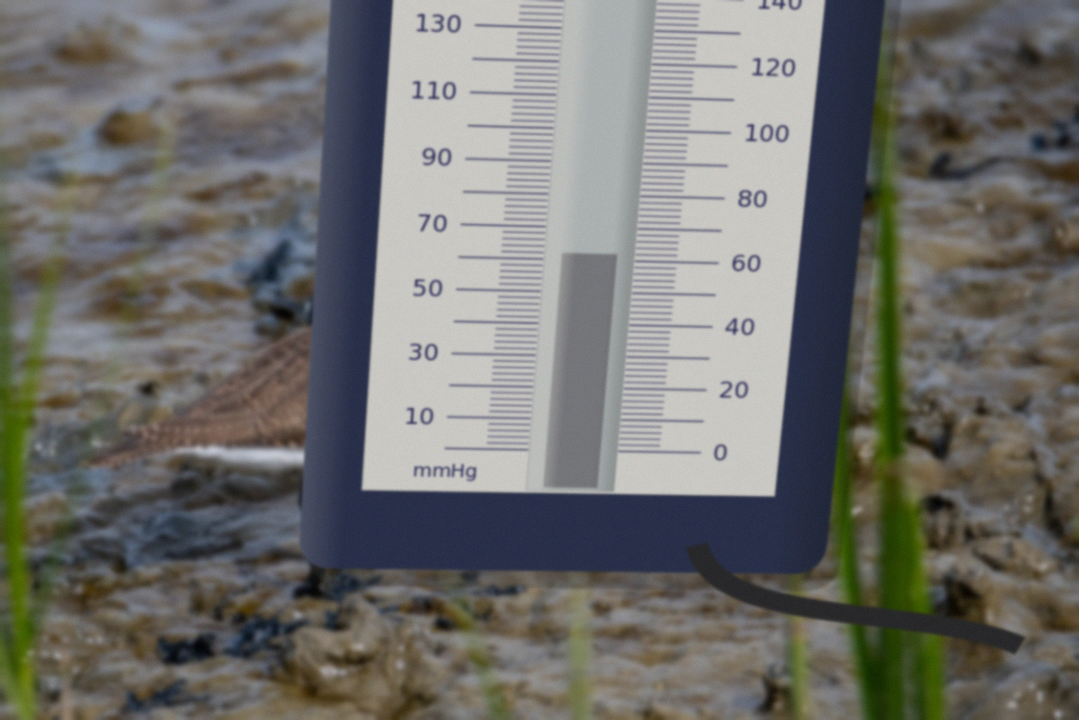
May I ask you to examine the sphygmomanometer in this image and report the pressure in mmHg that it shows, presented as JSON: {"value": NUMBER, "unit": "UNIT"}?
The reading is {"value": 62, "unit": "mmHg"}
